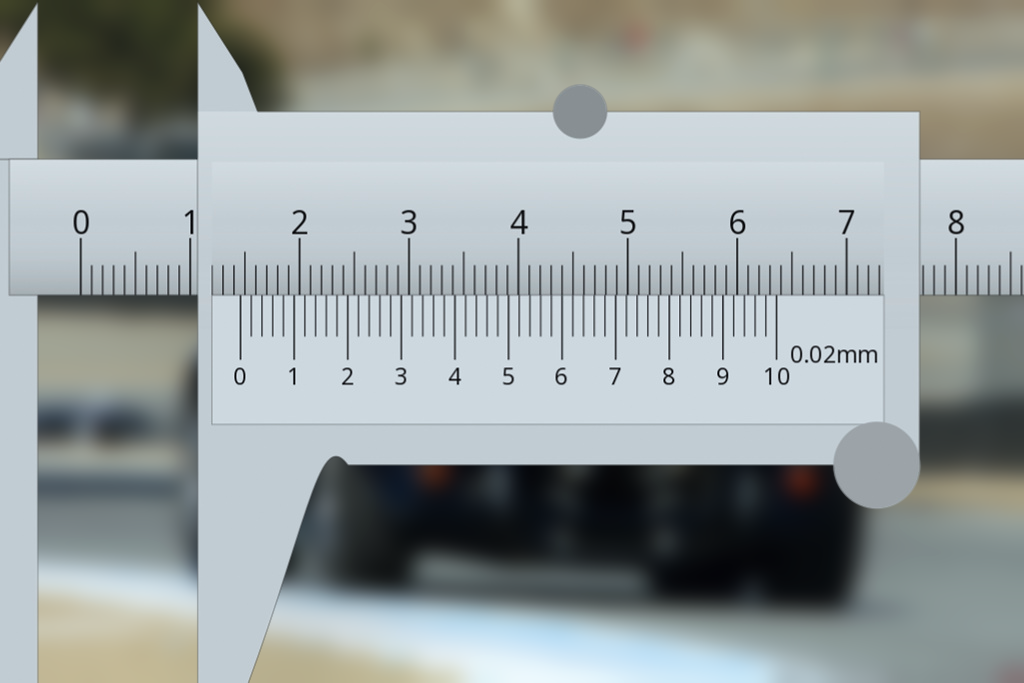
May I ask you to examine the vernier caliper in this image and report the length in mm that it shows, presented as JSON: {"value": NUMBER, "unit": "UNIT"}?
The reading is {"value": 14.6, "unit": "mm"}
